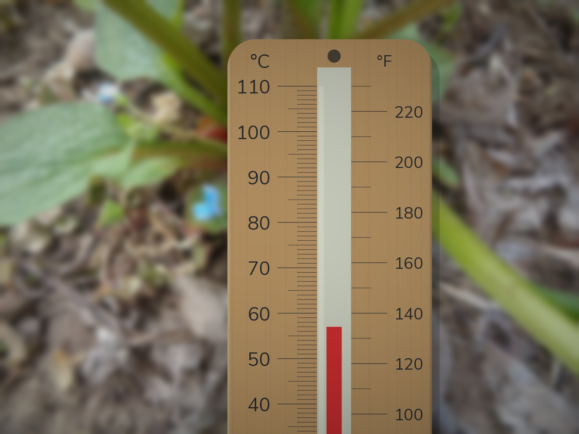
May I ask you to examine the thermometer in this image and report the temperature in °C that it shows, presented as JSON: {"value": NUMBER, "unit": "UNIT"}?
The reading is {"value": 57, "unit": "°C"}
